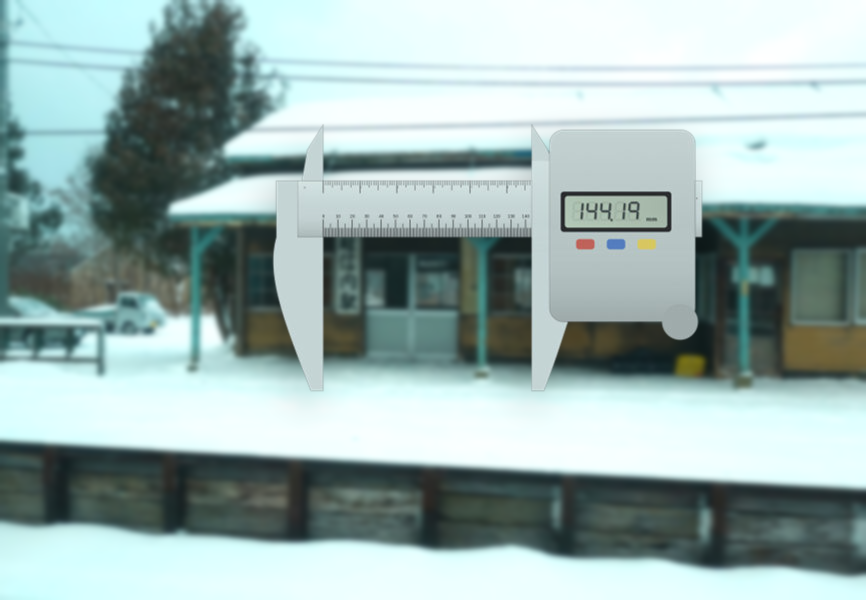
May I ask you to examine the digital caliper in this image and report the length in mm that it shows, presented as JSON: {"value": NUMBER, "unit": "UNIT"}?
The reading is {"value": 144.19, "unit": "mm"}
